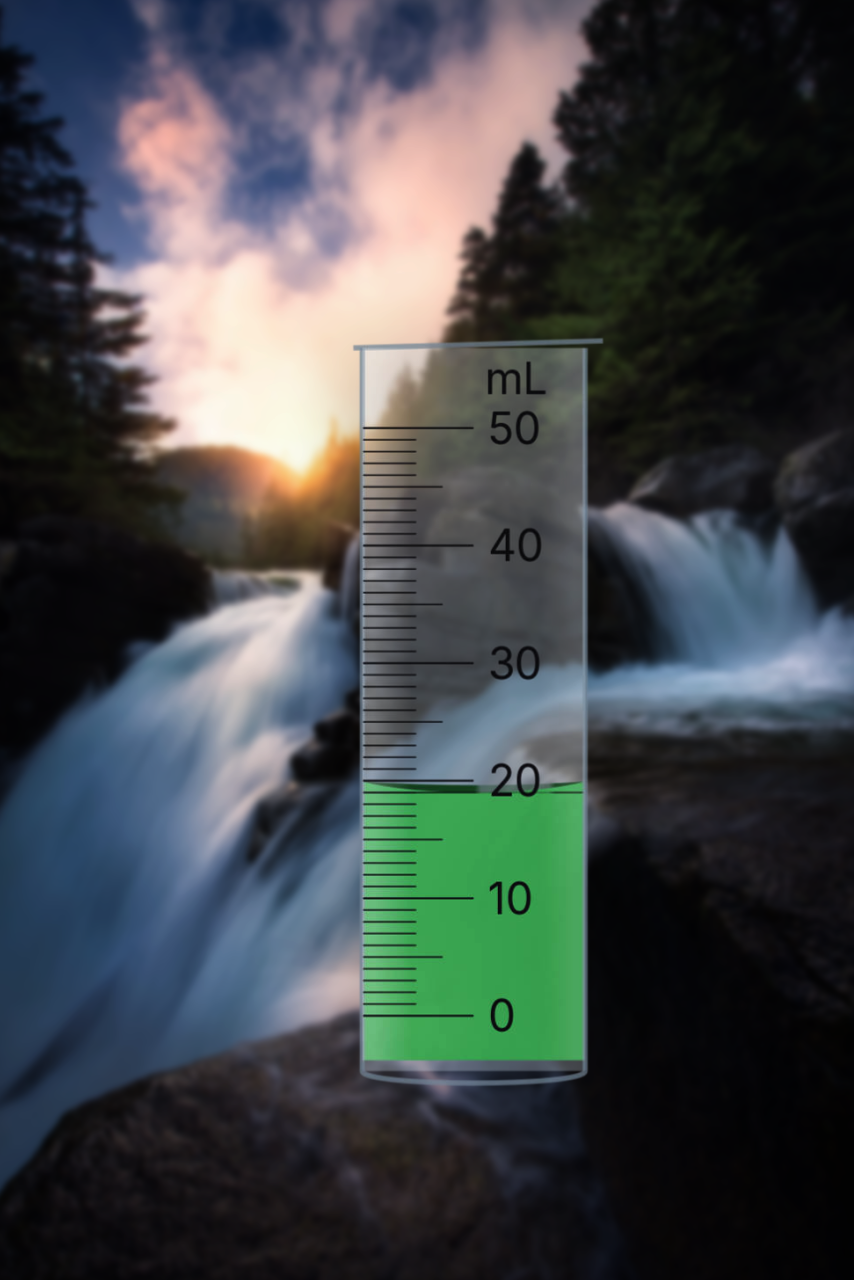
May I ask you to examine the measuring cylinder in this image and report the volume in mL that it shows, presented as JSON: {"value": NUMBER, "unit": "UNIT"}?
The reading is {"value": 19, "unit": "mL"}
